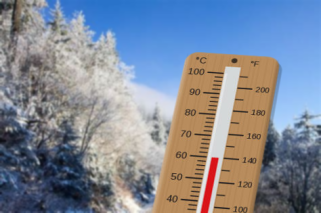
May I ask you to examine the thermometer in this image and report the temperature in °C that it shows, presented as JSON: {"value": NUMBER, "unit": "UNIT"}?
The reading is {"value": 60, "unit": "°C"}
